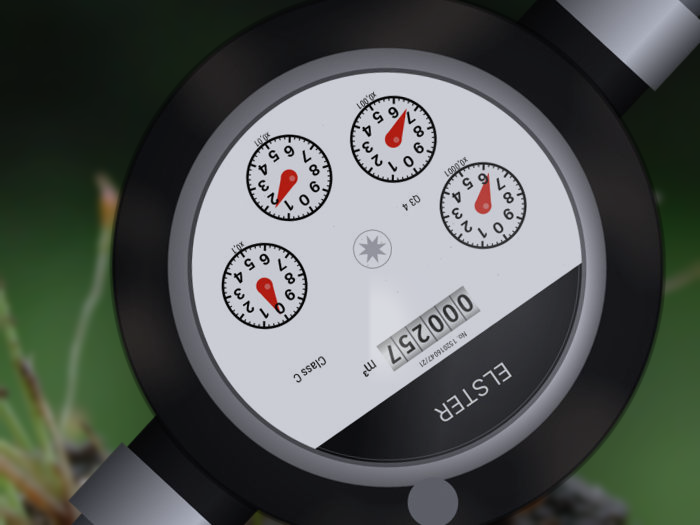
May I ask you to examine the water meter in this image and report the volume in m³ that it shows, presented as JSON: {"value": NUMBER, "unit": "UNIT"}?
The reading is {"value": 257.0166, "unit": "m³"}
